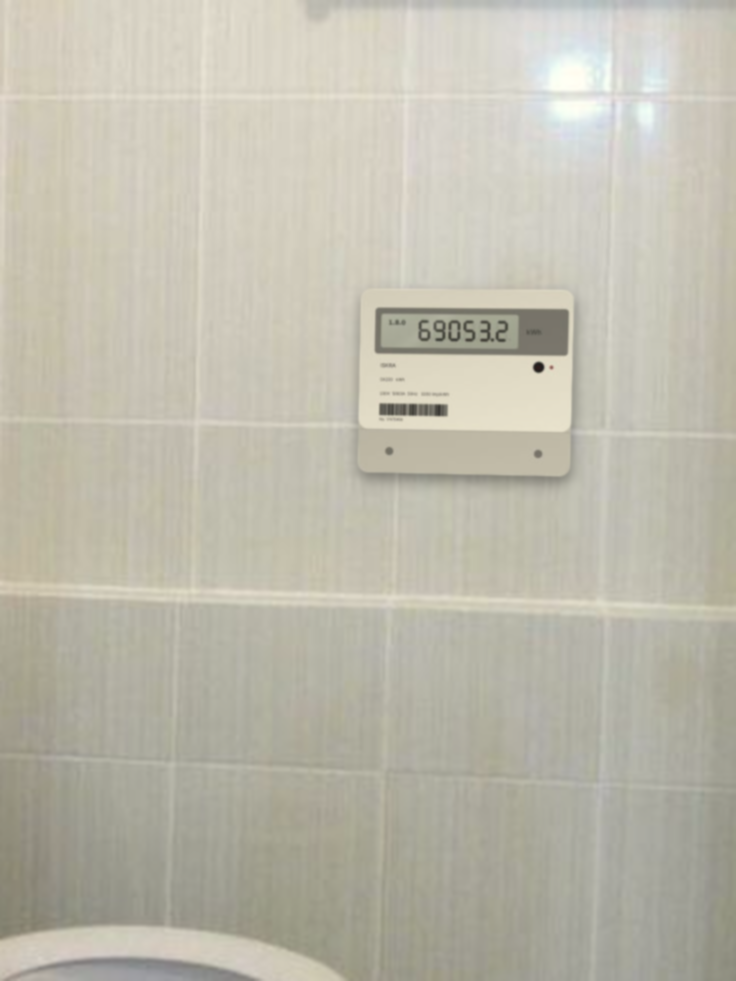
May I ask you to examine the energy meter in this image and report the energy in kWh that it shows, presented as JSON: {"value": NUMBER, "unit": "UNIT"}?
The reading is {"value": 69053.2, "unit": "kWh"}
